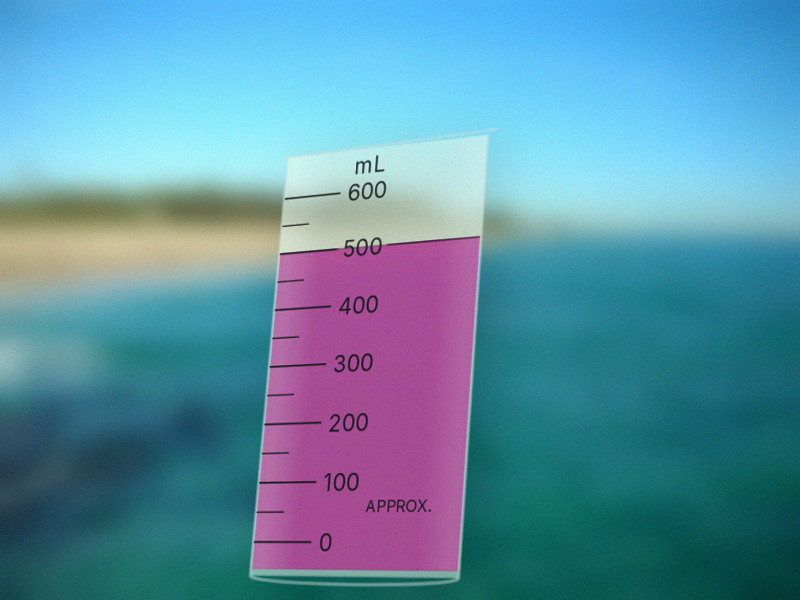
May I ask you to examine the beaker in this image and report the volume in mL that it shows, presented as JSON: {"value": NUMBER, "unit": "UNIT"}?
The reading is {"value": 500, "unit": "mL"}
